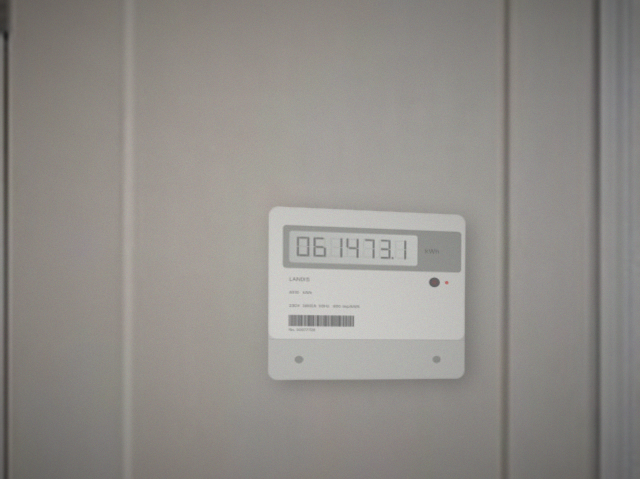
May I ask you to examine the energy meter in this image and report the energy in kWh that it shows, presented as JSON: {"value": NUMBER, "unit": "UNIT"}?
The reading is {"value": 61473.1, "unit": "kWh"}
